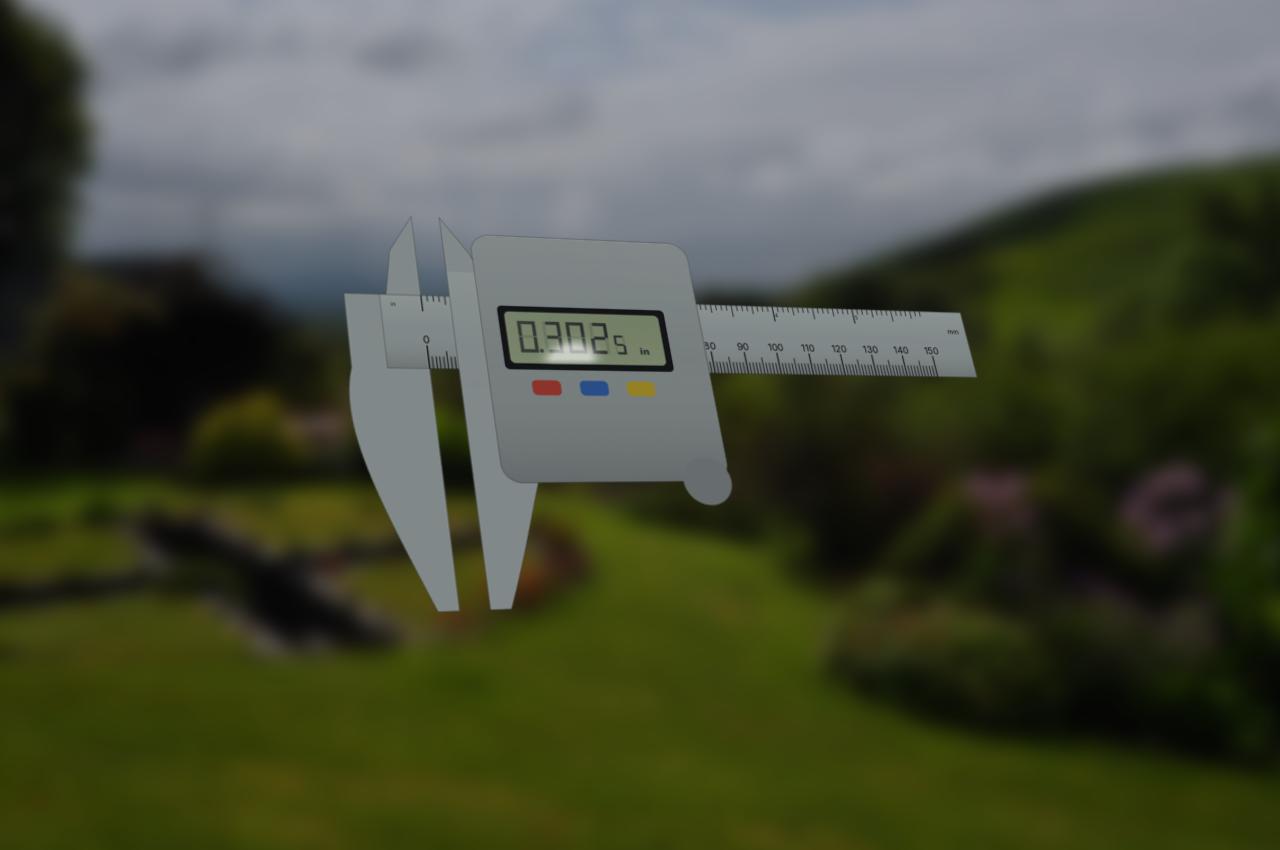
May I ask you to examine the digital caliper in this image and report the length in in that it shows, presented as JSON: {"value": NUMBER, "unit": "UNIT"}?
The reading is {"value": 0.3025, "unit": "in"}
